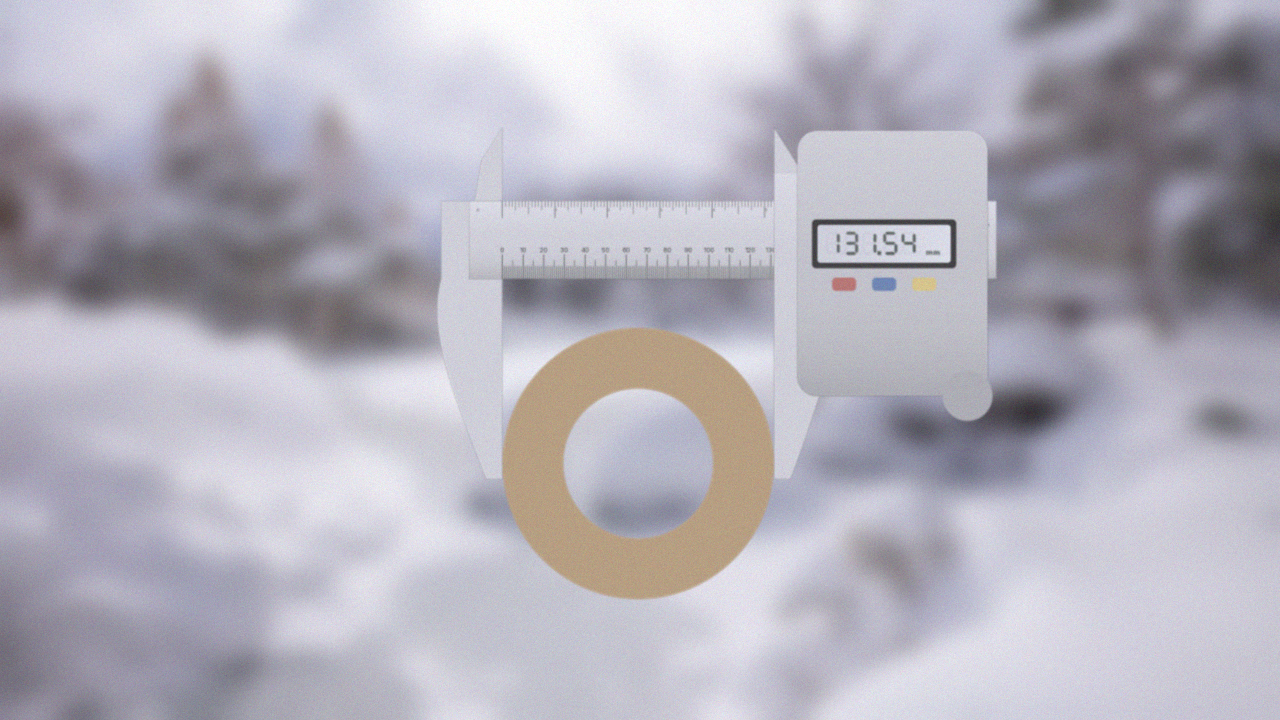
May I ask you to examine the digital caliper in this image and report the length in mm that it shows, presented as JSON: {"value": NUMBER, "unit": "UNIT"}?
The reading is {"value": 131.54, "unit": "mm"}
